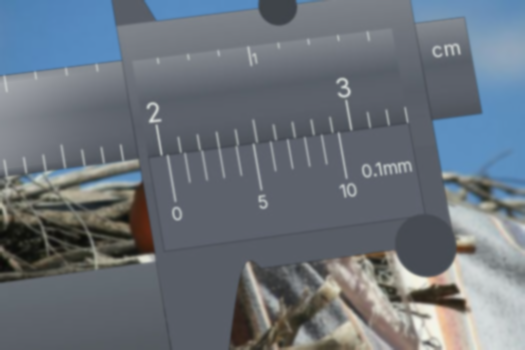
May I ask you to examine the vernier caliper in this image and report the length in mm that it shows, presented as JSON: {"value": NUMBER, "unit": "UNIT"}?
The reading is {"value": 20.3, "unit": "mm"}
